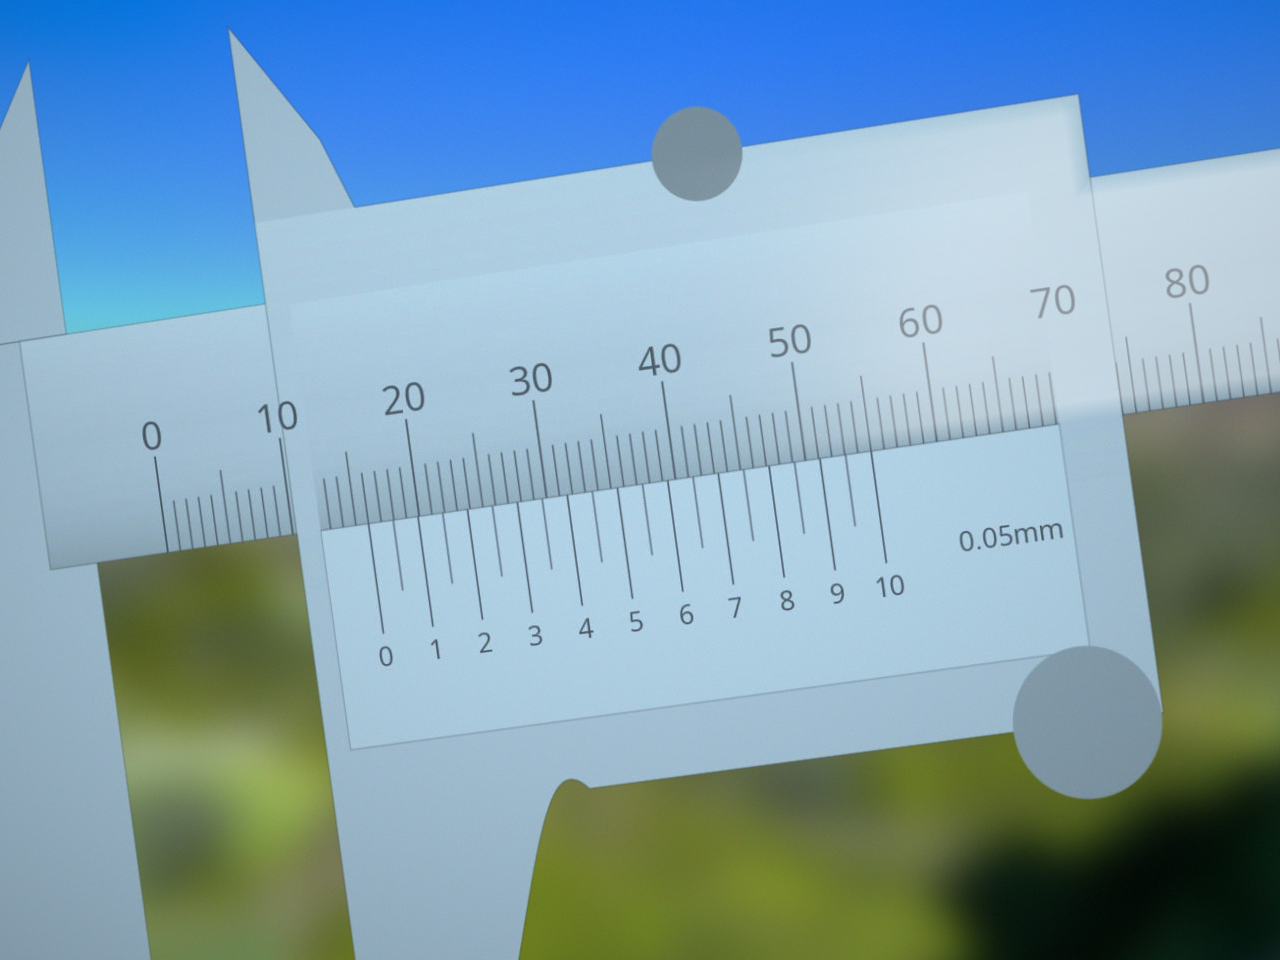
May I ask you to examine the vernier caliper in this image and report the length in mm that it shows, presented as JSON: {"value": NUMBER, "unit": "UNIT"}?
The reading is {"value": 16.0, "unit": "mm"}
